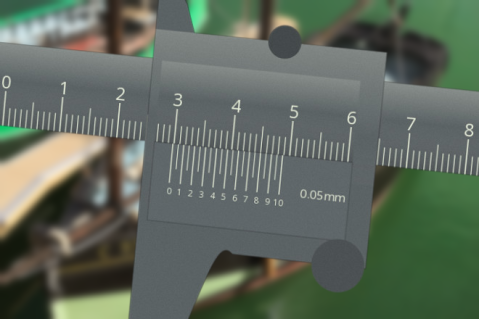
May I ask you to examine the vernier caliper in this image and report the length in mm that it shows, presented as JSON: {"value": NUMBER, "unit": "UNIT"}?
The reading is {"value": 29.8, "unit": "mm"}
